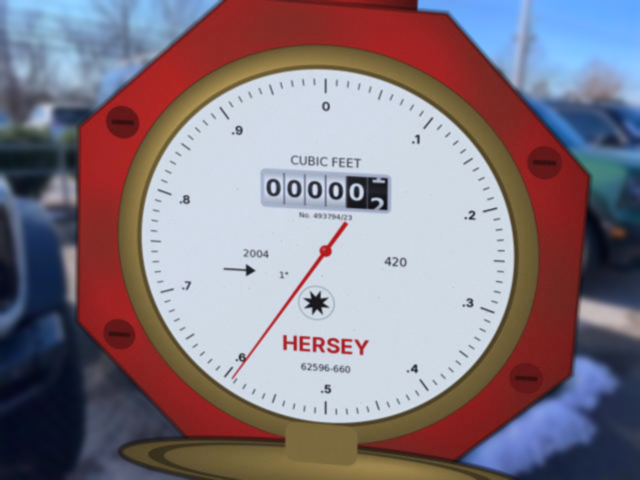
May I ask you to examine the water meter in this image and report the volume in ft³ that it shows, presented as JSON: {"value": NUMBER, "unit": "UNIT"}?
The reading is {"value": 1.59, "unit": "ft³"}
